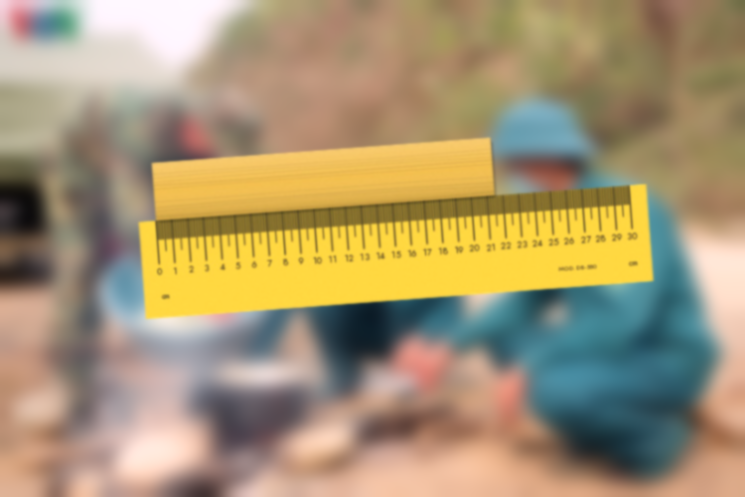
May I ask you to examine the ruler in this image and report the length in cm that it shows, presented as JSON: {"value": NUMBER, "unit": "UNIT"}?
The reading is {"value": 21.5, "unit": "cm"}
